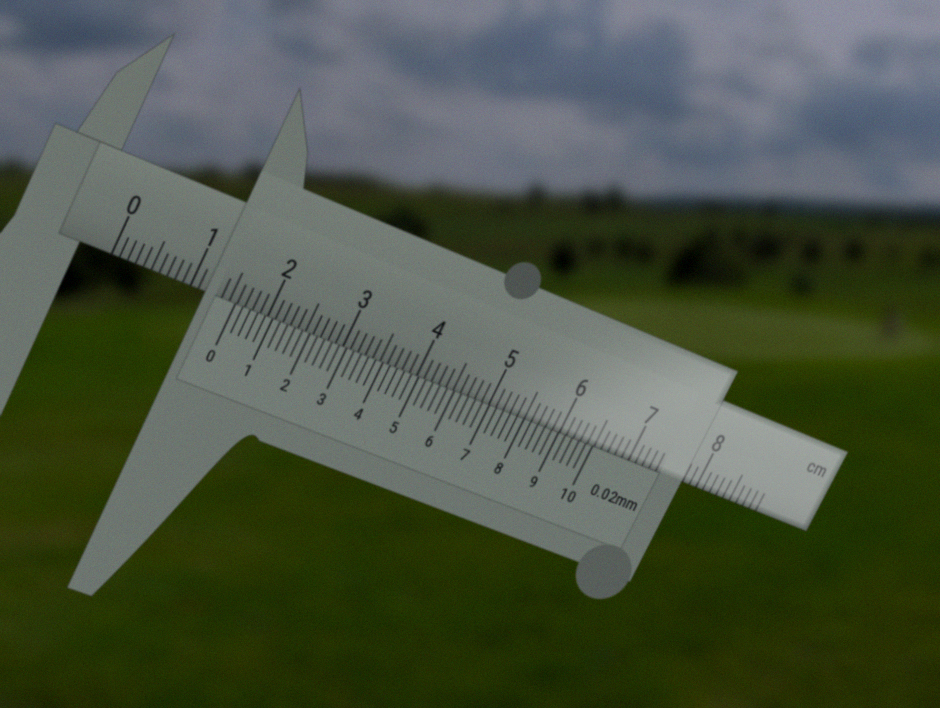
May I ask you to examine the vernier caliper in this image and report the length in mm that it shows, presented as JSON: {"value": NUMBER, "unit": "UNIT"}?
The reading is {"value": 15.8, "unit": "mm"}
